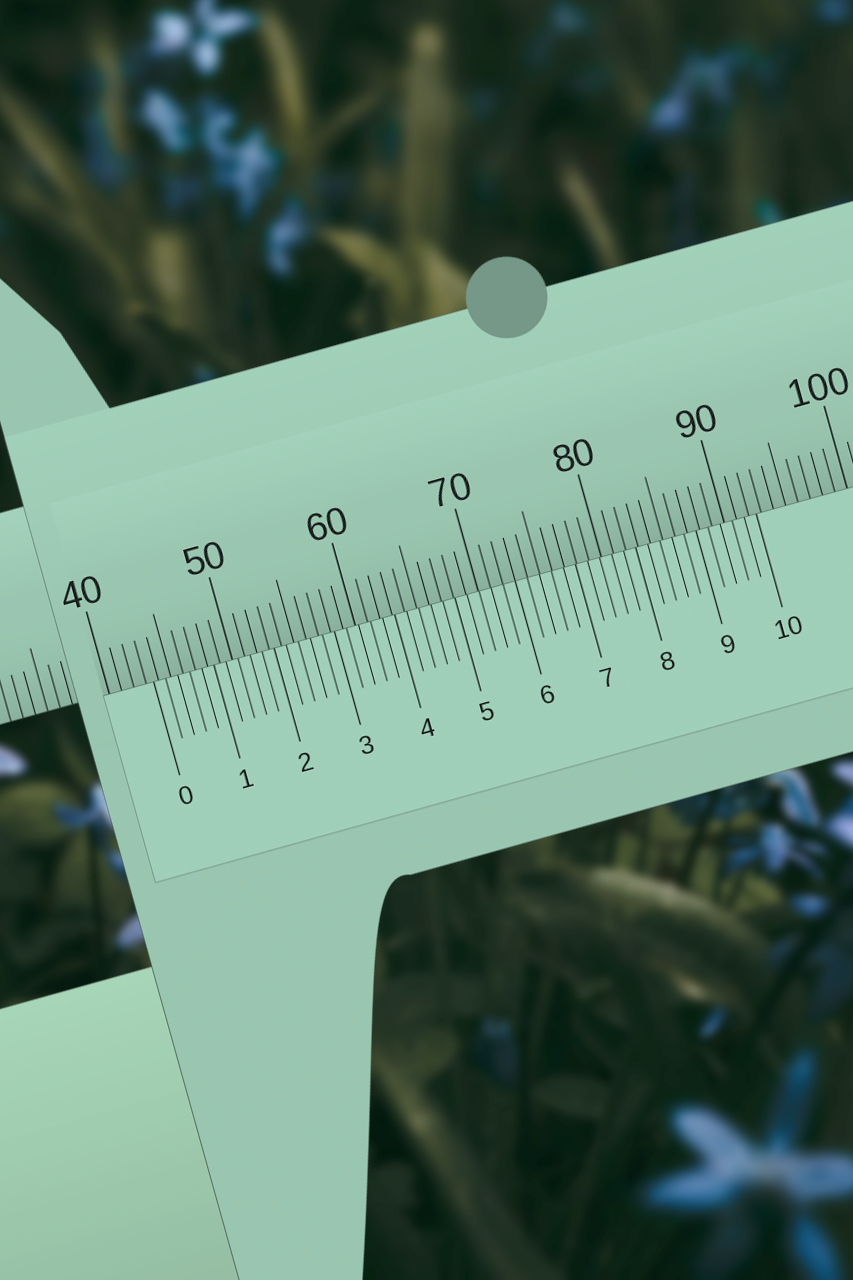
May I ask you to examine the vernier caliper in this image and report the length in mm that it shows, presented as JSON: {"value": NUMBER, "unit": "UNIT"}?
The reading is {"value": 43.6, "unit": "mm"}
